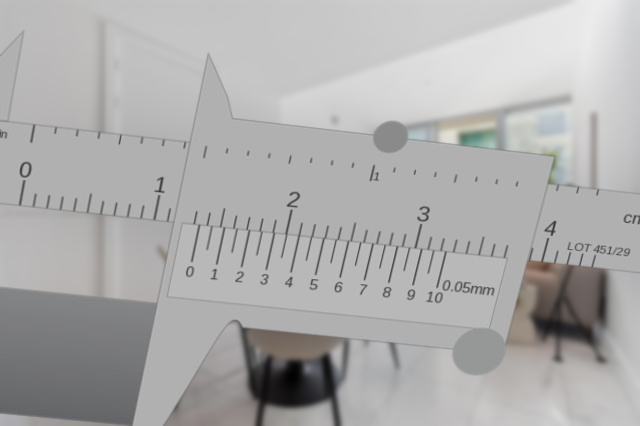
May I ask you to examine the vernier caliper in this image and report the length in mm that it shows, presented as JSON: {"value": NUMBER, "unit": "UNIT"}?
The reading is {"value": 13.4, "unit": "mm"}
